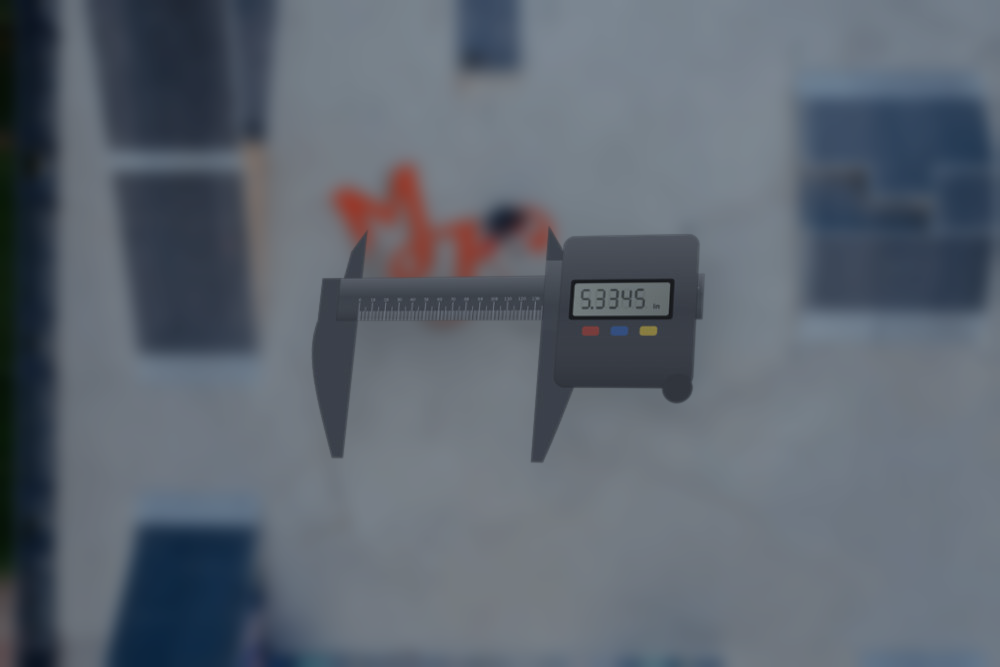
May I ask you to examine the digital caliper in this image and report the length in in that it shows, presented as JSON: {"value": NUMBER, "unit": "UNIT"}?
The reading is {"value": 5.3345, "unit": "in"}
